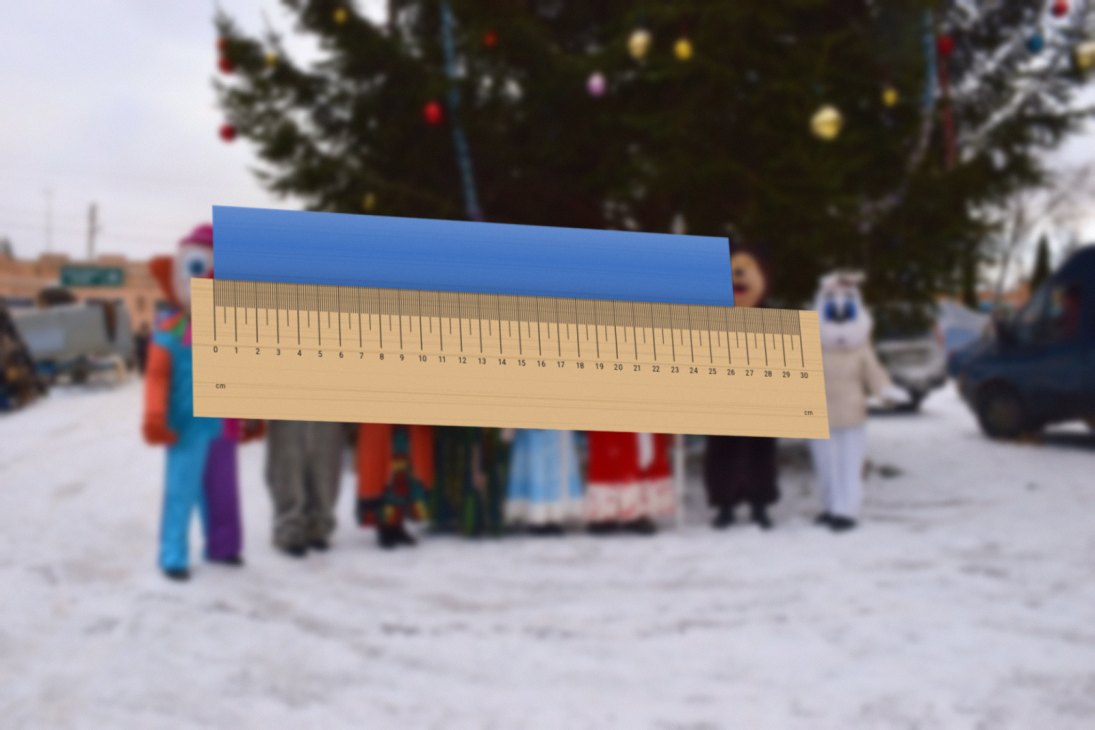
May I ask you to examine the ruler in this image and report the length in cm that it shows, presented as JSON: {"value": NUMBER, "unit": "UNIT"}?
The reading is {"value": 26.5, "unit": "cm"}
